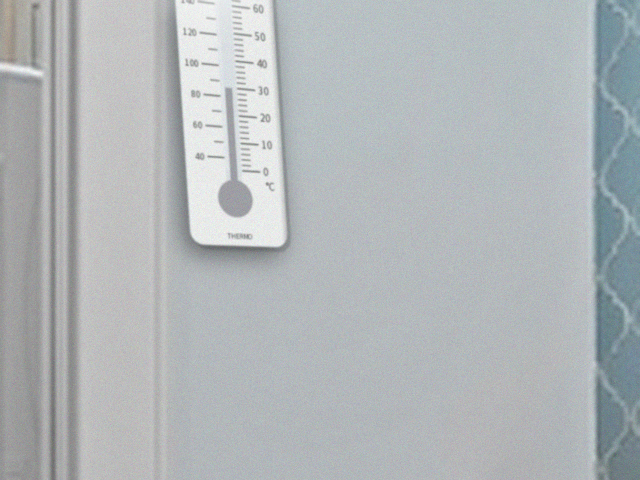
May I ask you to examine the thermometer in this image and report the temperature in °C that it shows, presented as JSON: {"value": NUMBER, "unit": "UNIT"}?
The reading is {"value": 30, "unit": "°C"}
